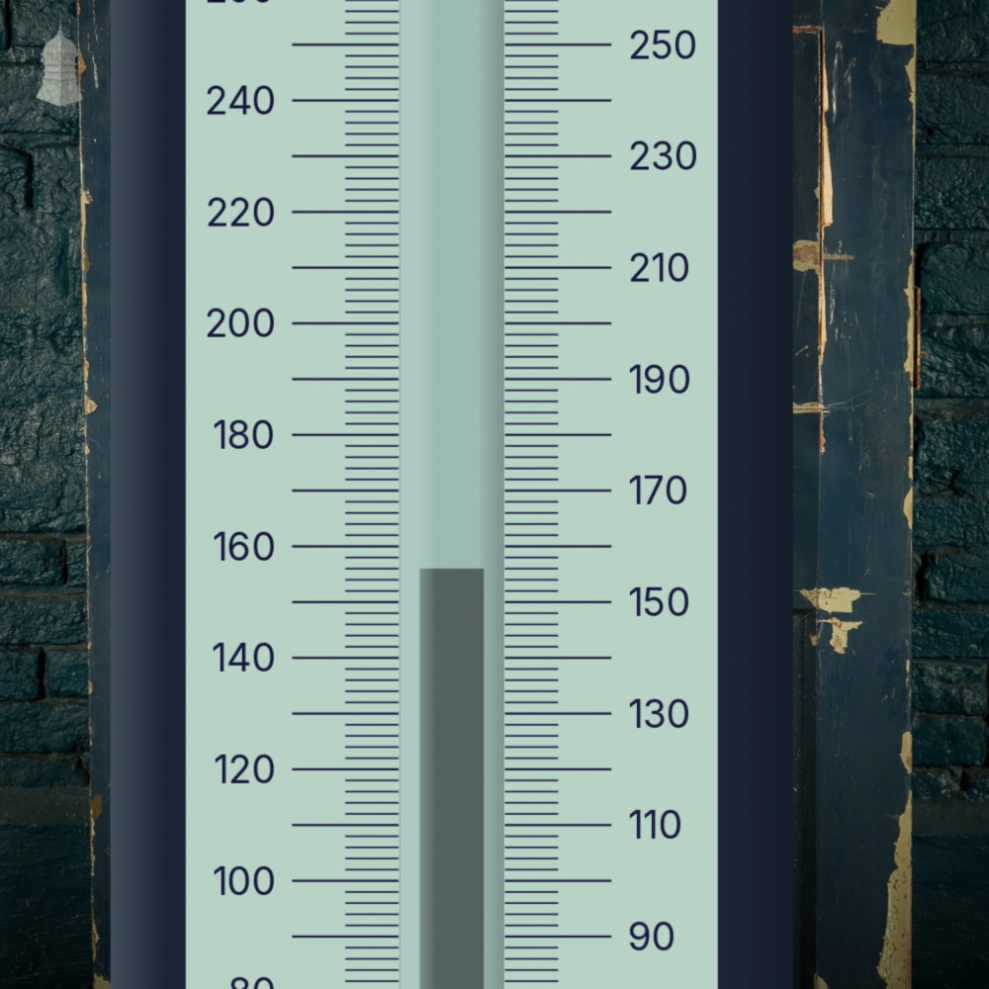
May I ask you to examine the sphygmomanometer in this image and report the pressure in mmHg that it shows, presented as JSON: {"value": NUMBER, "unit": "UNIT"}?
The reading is {"value": 156, "unit": "mmHg"}
